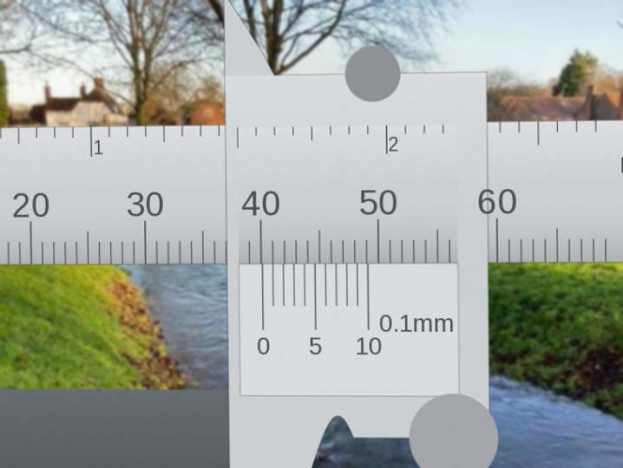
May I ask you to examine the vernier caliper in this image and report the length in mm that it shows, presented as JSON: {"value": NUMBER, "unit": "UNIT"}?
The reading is {"value": 40.1, "unit": "mm"}
